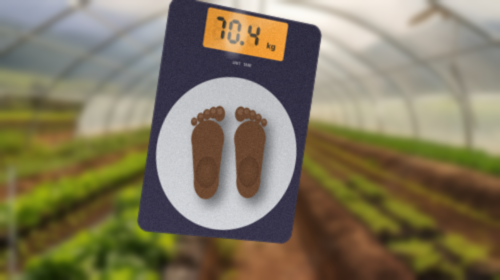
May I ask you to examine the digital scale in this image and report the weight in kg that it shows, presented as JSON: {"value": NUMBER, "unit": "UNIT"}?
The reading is {"value": 70.4, "unit": "kg"}
